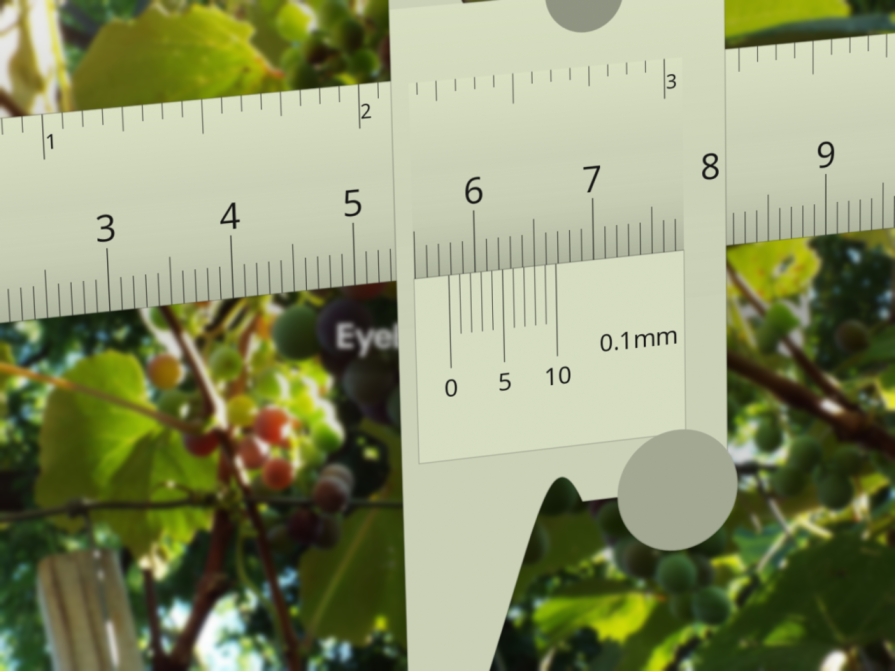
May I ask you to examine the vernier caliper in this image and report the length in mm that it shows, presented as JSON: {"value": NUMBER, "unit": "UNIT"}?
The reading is {"value": 57.8, "unit": "mm"}
